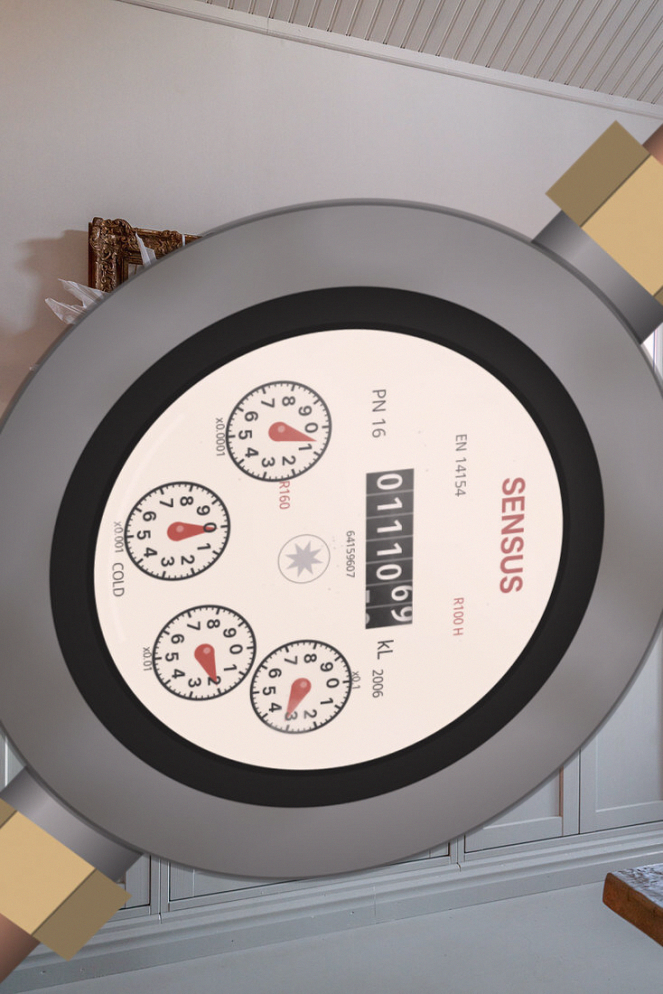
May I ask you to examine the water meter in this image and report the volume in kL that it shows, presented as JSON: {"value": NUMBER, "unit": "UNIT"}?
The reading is {"value": 111069.3200, "unit": "kL"}
